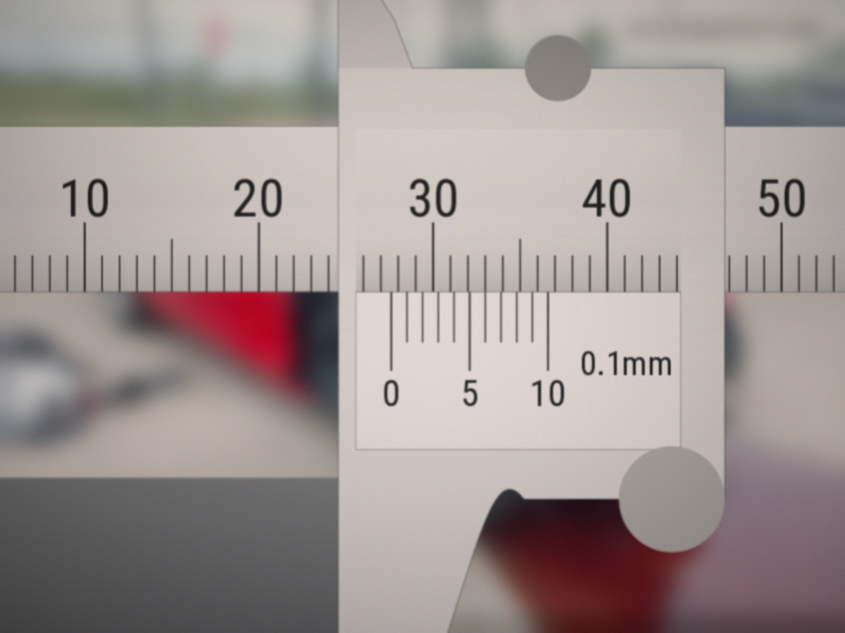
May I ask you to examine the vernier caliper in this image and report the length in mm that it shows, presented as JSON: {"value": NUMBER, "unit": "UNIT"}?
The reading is {"value": 27.6, "unit": "mm"}
